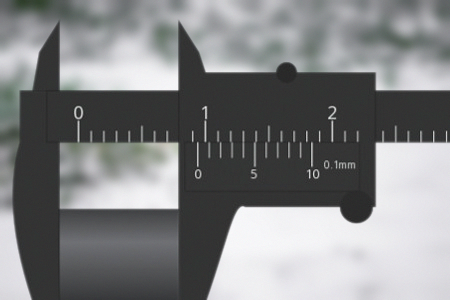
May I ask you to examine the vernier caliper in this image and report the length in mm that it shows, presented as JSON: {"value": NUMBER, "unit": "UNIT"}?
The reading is {"value": 9.4, "unit": "mm"}
